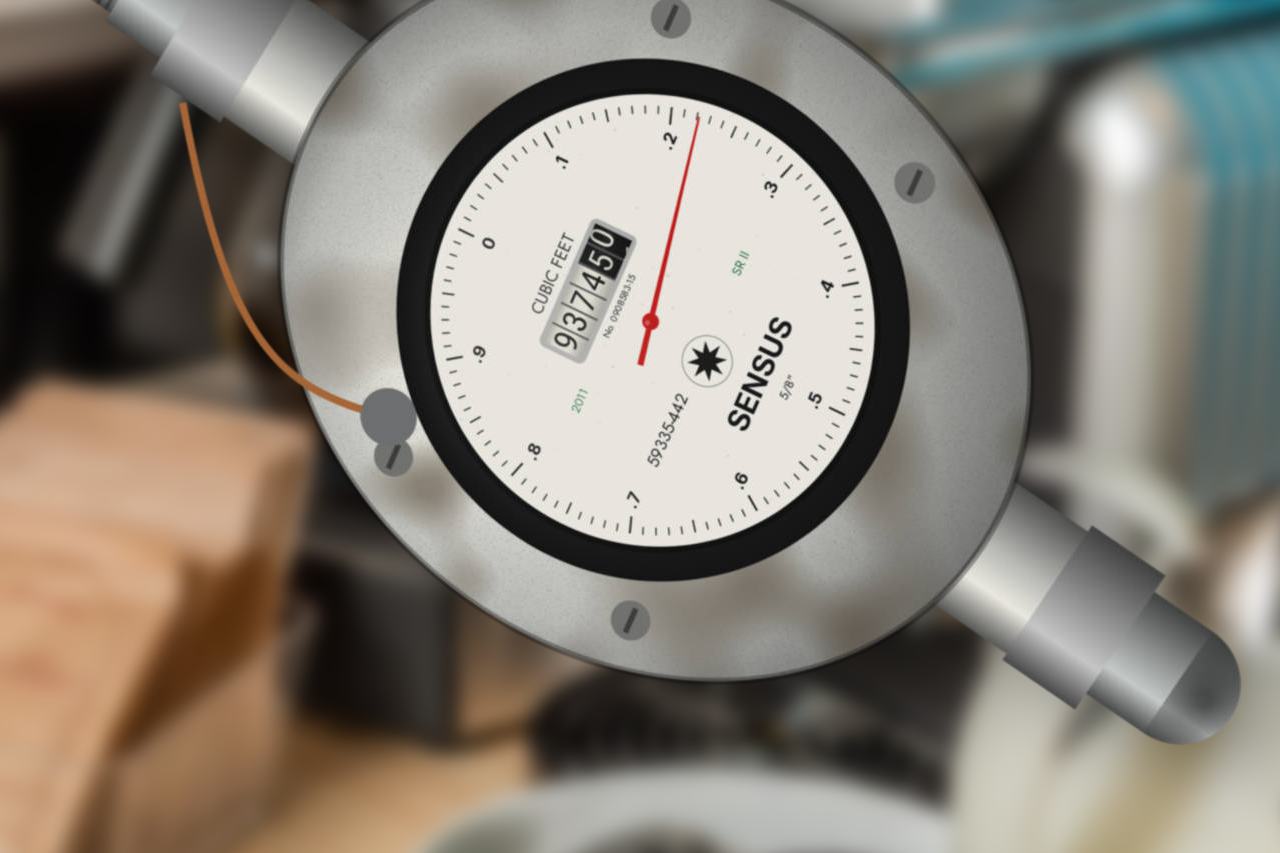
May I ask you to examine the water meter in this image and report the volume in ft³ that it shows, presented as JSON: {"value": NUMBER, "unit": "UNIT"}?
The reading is {"value": 937450.22, "unit": "ft³"}
